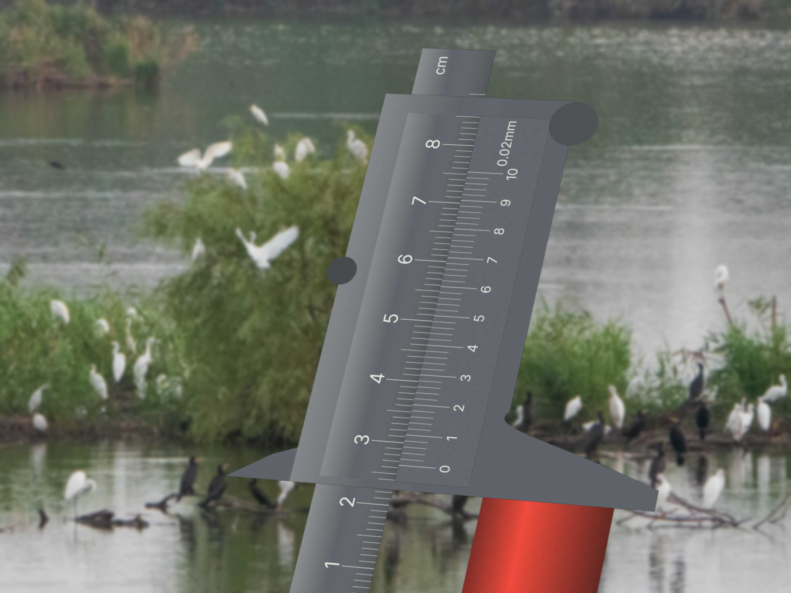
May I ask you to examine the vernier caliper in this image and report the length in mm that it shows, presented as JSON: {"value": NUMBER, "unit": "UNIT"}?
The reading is {"value": 26.4, "unit": "mm"}
